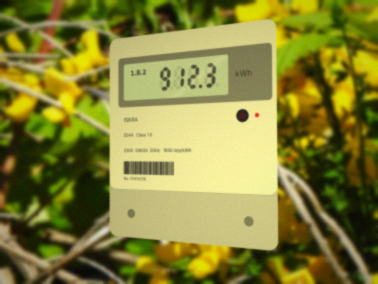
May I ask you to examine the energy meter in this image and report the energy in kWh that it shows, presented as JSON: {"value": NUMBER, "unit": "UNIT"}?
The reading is {"value": 912.3, "unit": "kWh"}
